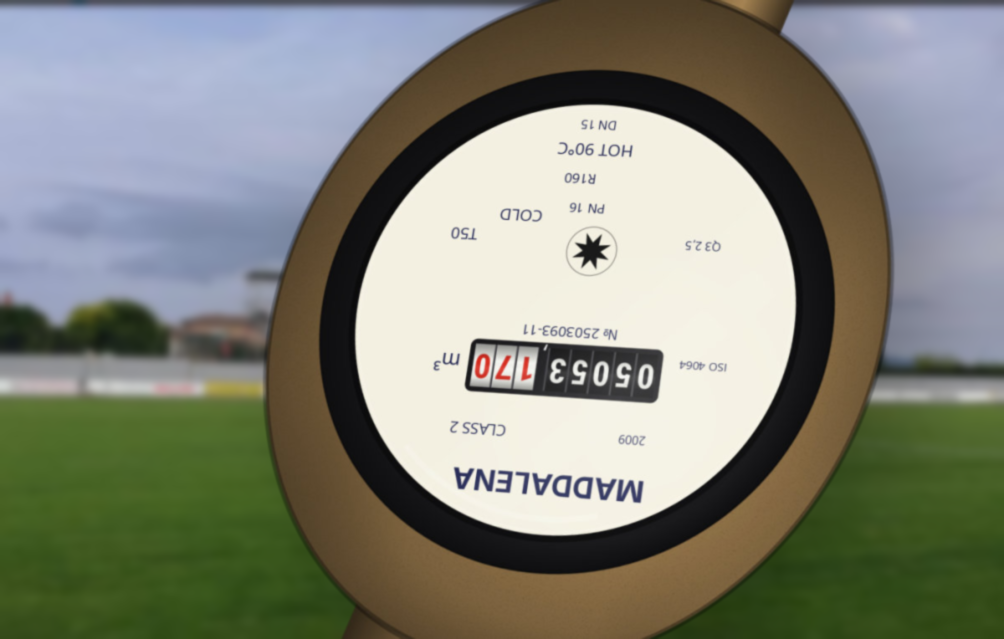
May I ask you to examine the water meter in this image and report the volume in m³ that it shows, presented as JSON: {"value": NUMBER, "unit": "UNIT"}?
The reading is {"value": 5053.170, "unit": "m³"}
